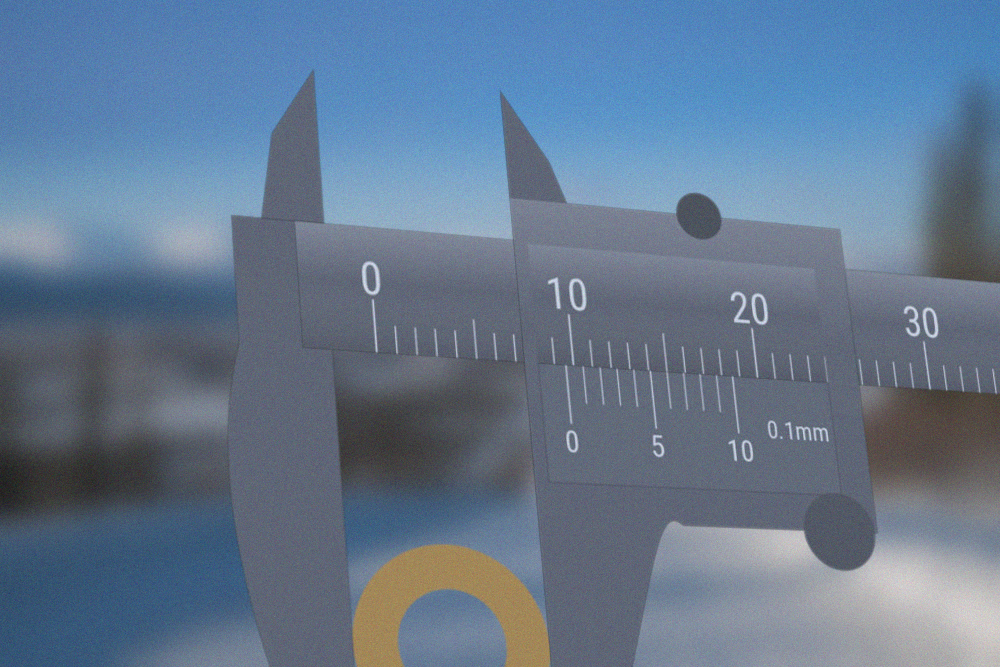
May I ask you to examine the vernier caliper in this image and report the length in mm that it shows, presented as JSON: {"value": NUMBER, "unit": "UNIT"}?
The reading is {"value": 9.6, "unit": "mm"}
